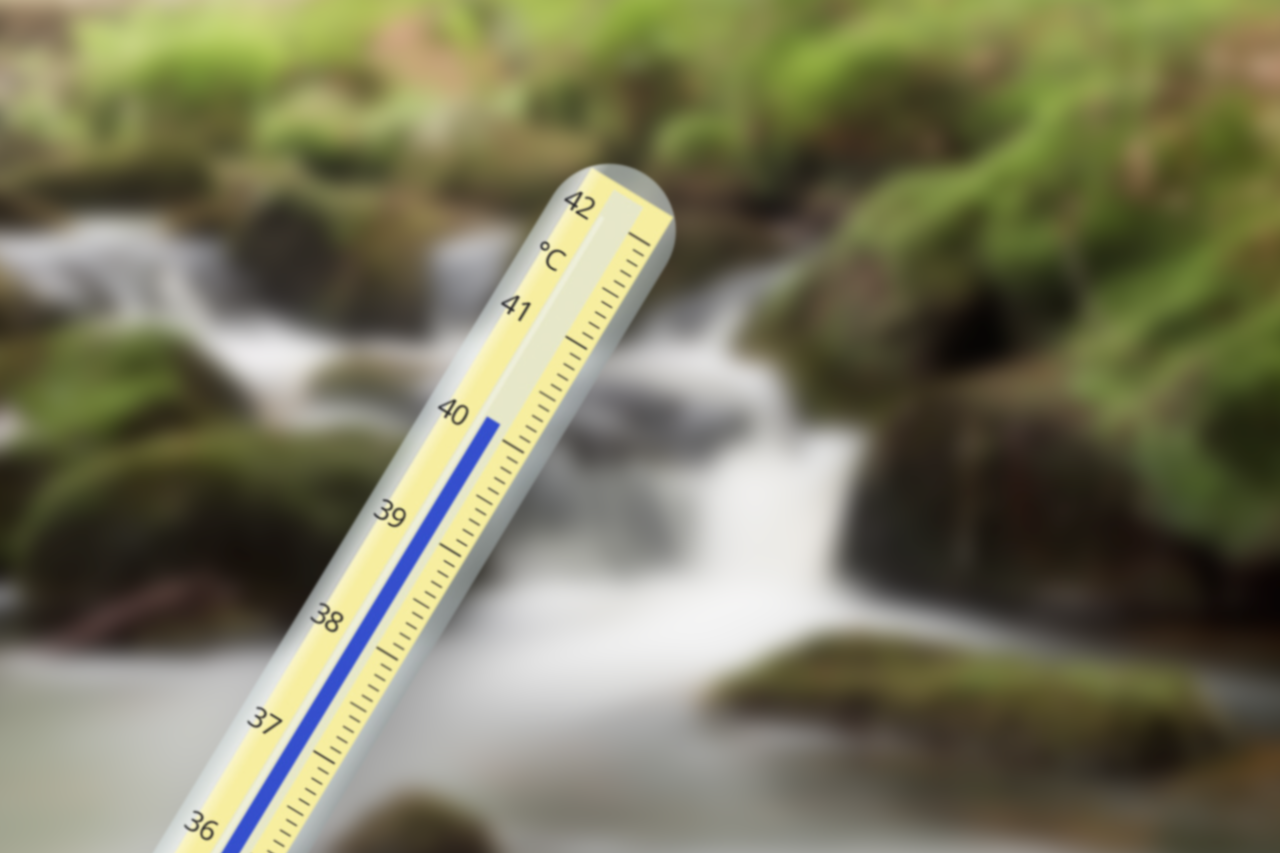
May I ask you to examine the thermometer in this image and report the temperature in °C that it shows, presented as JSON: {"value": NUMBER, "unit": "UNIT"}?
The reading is {"value": 40.1, "unit": "°C"}
